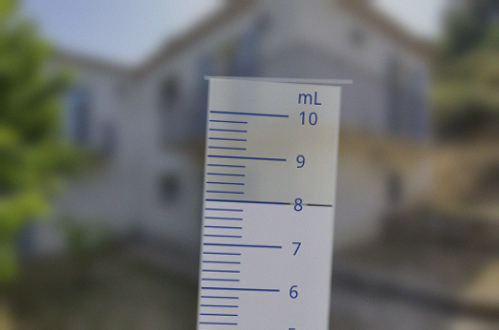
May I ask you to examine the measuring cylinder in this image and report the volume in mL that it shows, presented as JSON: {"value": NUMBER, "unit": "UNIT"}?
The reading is {"value": 8, "unit": "mL"}
